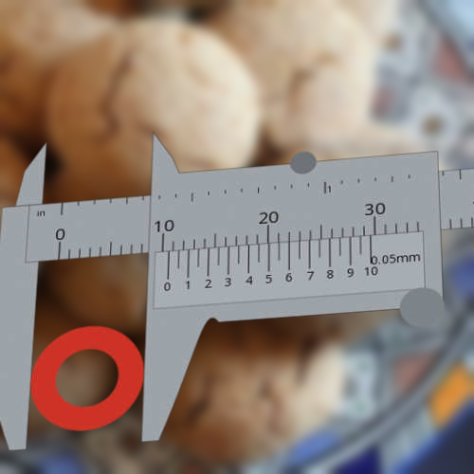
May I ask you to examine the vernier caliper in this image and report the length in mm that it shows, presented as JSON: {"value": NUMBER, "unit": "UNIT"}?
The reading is {"value": 10.6, "unit": "mm"}
